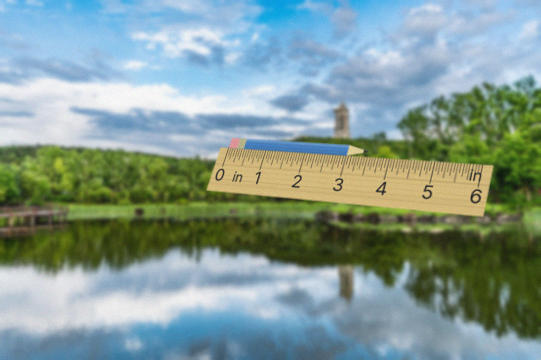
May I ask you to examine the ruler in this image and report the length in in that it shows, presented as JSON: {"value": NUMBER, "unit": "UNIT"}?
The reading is {"value": 3.5, "unit": "in"}
